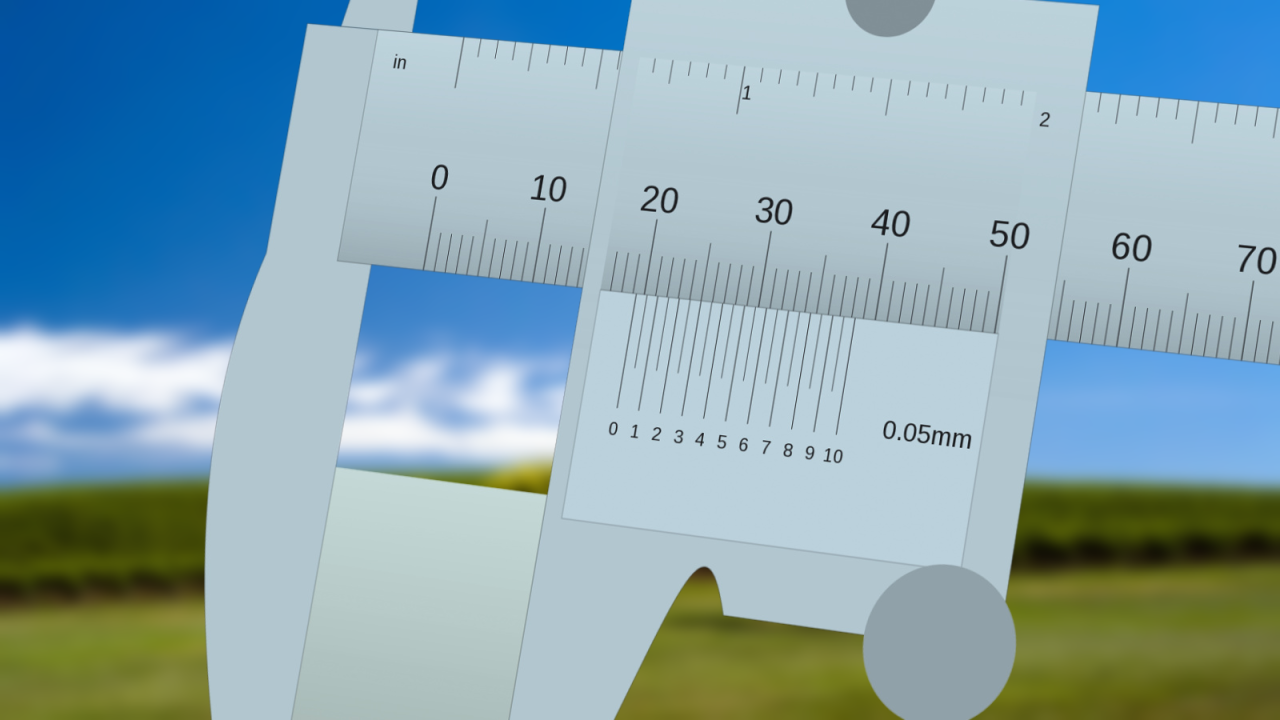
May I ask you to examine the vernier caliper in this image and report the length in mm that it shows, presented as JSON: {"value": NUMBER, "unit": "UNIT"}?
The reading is {"value": 19.3, "unit": "mm"}
